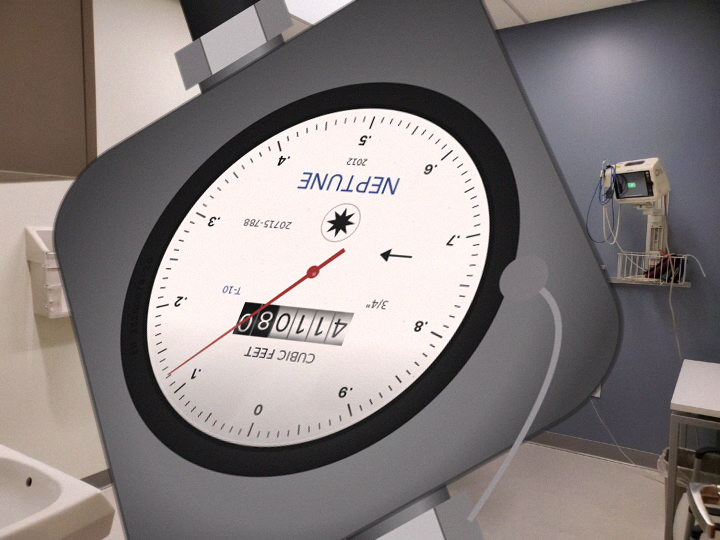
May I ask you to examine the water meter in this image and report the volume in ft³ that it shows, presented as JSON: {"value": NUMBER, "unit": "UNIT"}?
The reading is {"value": 411080.12, "unit": "ft³"}
